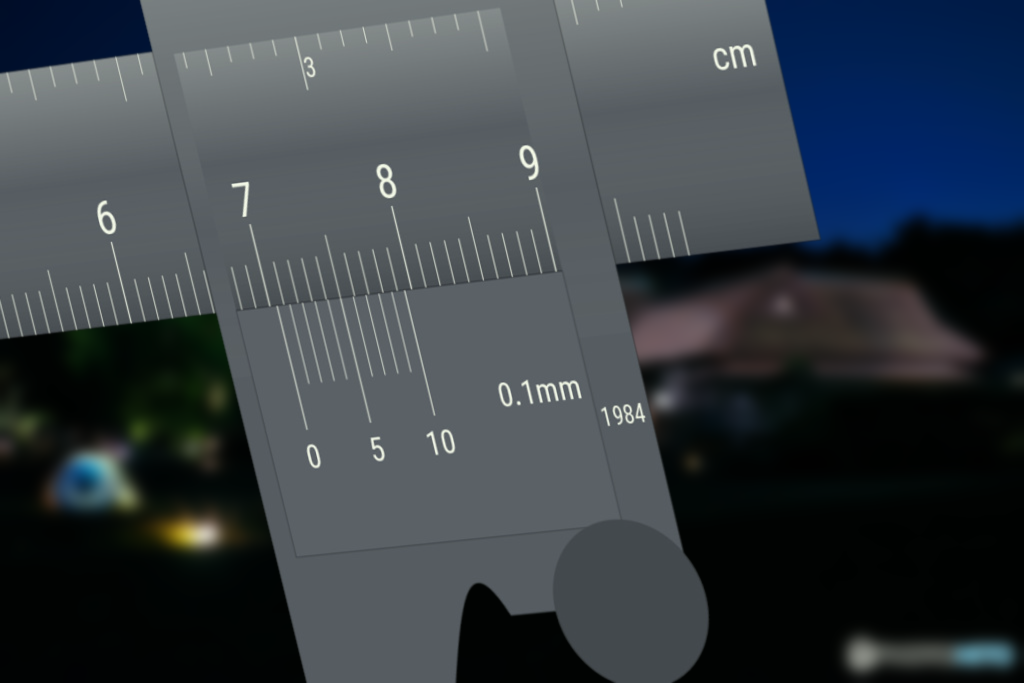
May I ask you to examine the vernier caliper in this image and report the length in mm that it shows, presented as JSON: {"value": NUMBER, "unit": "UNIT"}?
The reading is {"value": 70.5, "unit": "mm"}
